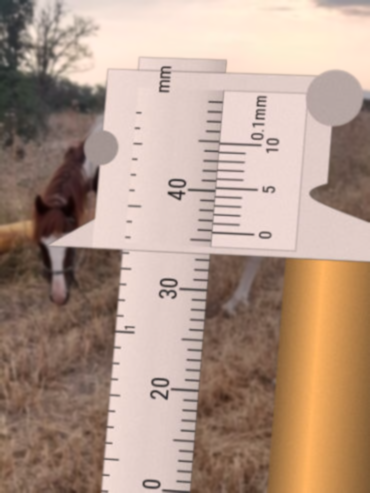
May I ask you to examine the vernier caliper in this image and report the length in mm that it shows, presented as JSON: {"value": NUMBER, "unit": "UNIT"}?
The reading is {"value": 35.8, "unit": "mm"}
